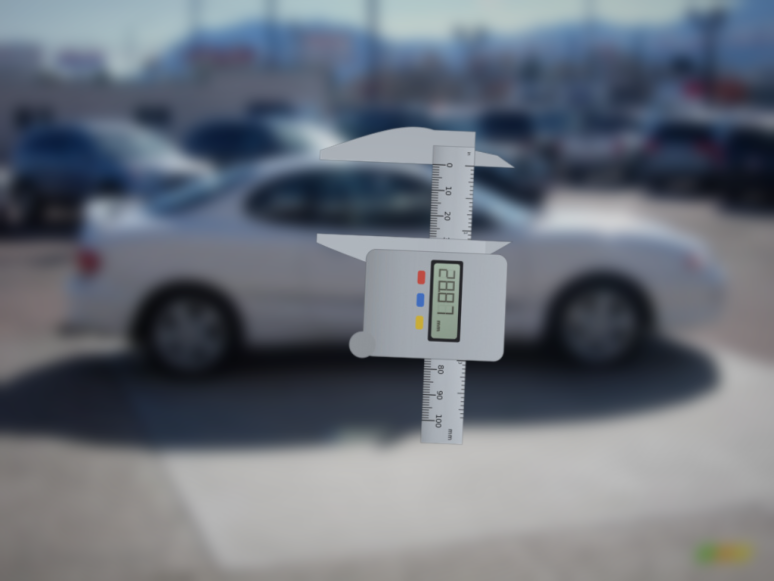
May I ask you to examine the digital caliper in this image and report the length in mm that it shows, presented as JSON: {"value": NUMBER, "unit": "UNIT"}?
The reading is {"value": 28.87, "unit": "mm"}
